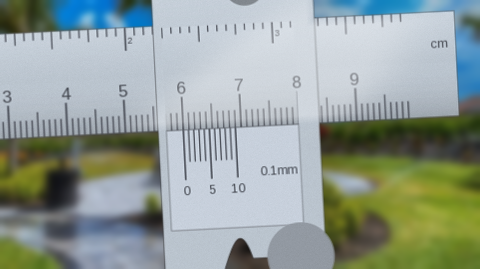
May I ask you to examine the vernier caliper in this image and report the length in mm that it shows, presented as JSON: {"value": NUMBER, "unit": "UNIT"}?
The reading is {"value": 60.0, "unit": "mm"}
